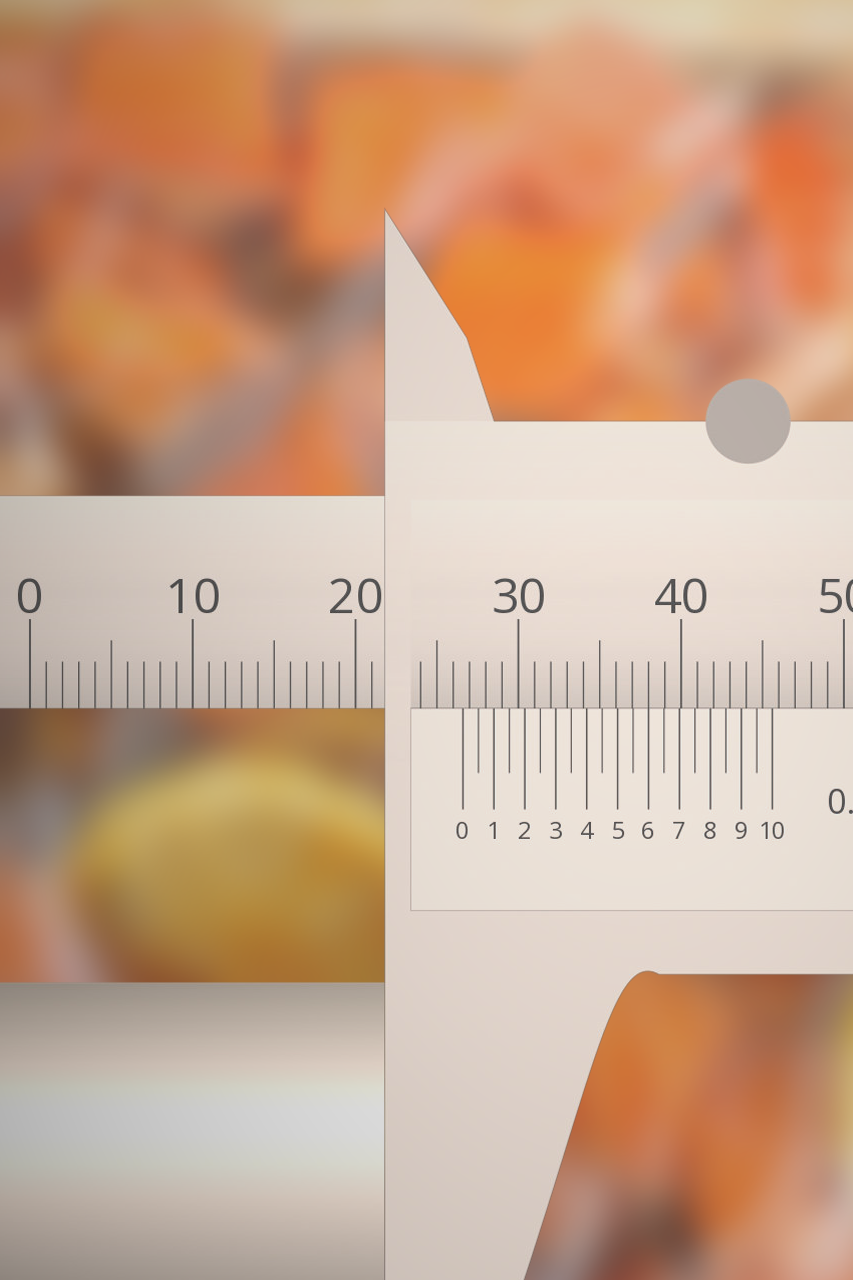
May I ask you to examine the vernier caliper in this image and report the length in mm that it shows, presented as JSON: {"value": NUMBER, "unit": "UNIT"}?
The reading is {"value": 26.6, "unit": "mm"}
